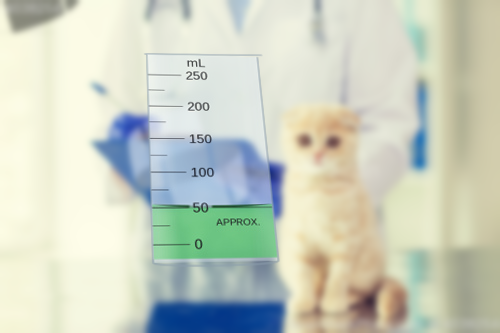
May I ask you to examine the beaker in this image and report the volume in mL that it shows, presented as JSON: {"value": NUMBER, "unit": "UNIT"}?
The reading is {"value": 50, "unit": "mL"}
